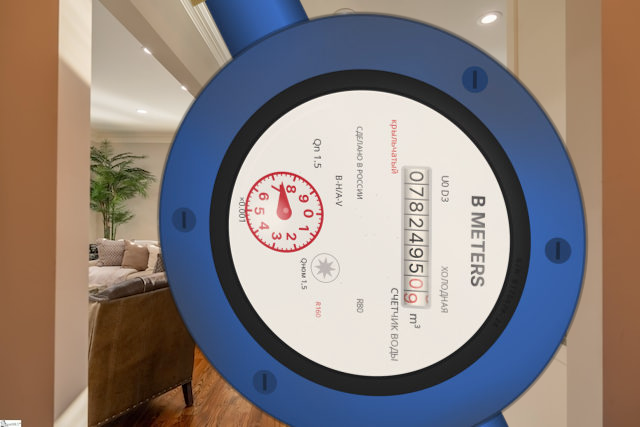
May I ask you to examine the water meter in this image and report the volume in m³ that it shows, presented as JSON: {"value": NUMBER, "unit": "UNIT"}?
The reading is {"value": 782495.087, "unit": "m³"}
